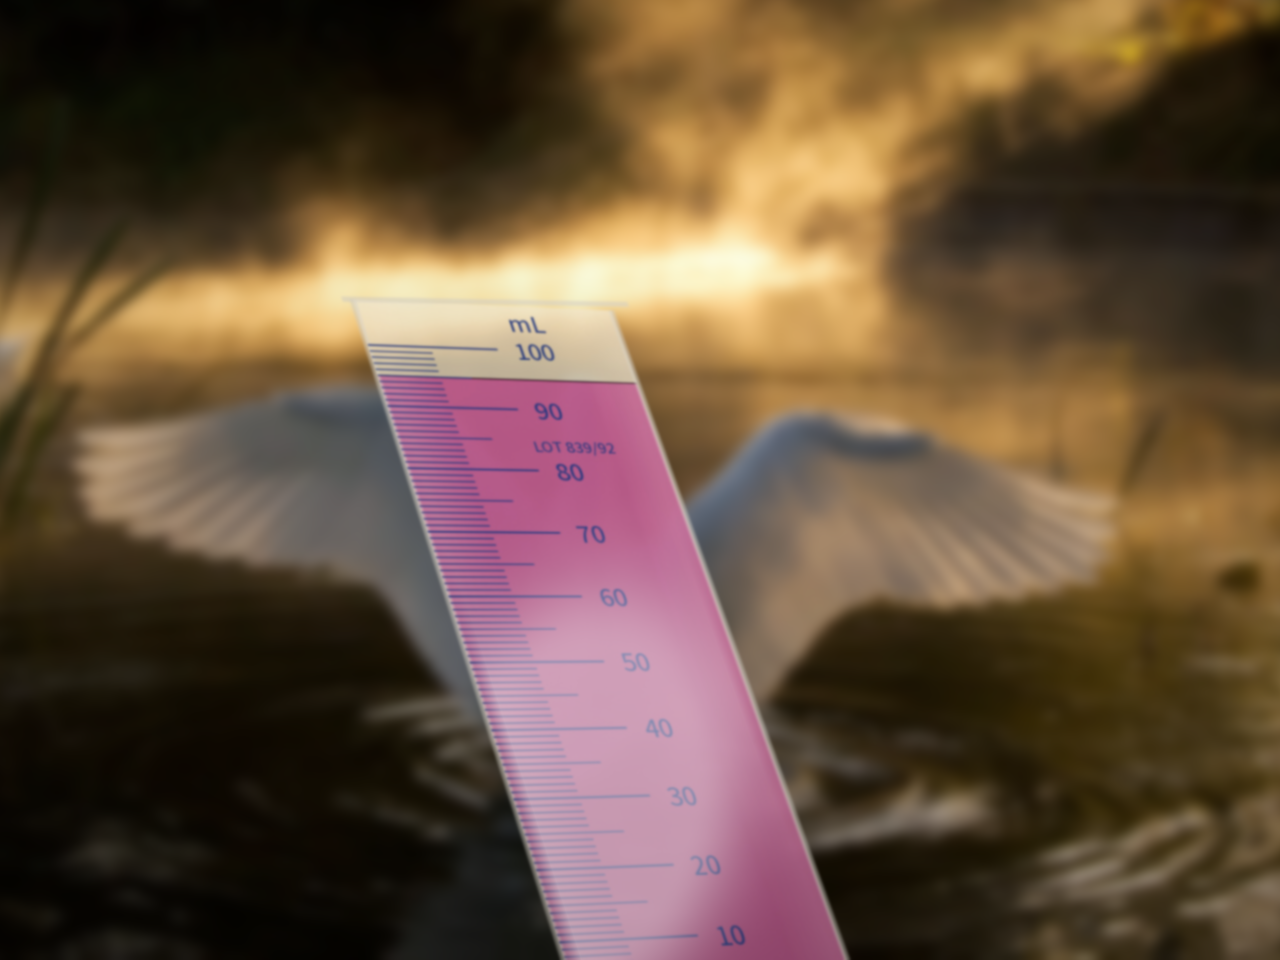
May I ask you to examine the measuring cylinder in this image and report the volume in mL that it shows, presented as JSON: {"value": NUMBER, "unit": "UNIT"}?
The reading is {"value": 95, "unit": "mL"}
